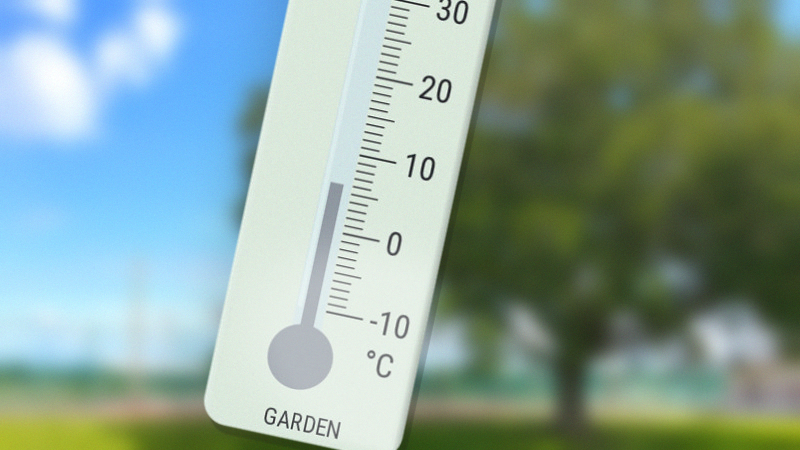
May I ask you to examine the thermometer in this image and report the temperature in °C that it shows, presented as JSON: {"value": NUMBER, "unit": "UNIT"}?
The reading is {"value": 6, "unit": "°C"}
